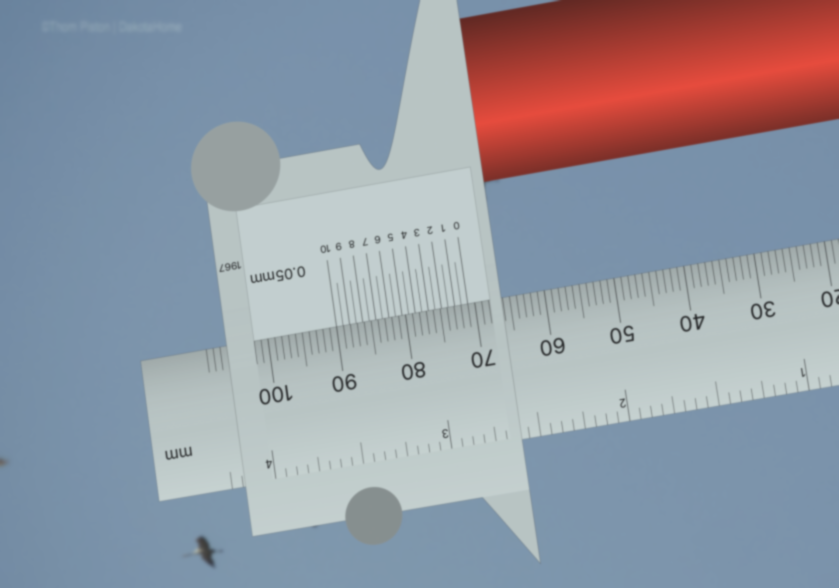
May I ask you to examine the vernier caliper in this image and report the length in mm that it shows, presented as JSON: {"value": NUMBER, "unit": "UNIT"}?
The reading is {"value": 71.0, "unit": "mm"}
